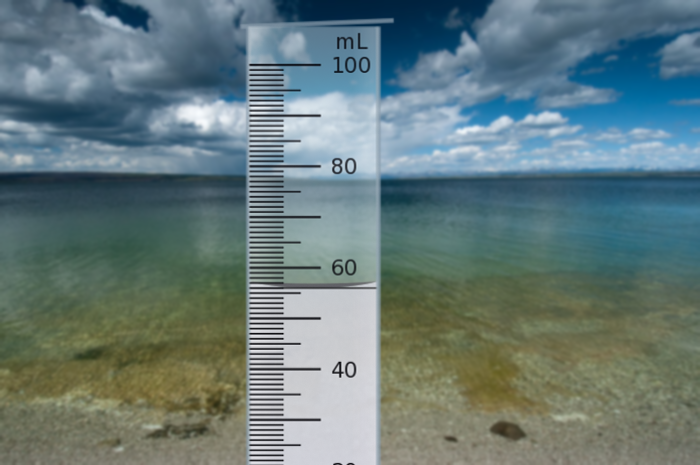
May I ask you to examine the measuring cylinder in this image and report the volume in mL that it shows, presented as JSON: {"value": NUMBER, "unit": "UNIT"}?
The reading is {"value": 56, "unit": "mL"}
